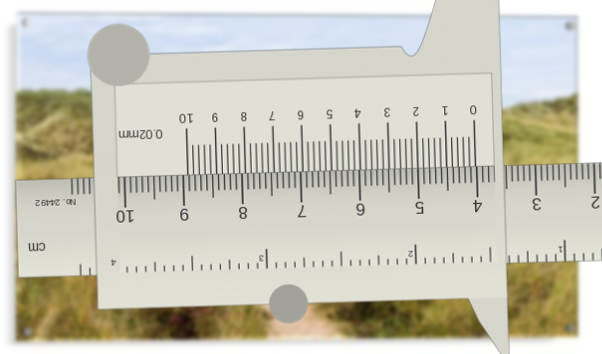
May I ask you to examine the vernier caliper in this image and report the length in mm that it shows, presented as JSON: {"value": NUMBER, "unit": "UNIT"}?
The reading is {"value": 40.2, "unit": "mm"}
